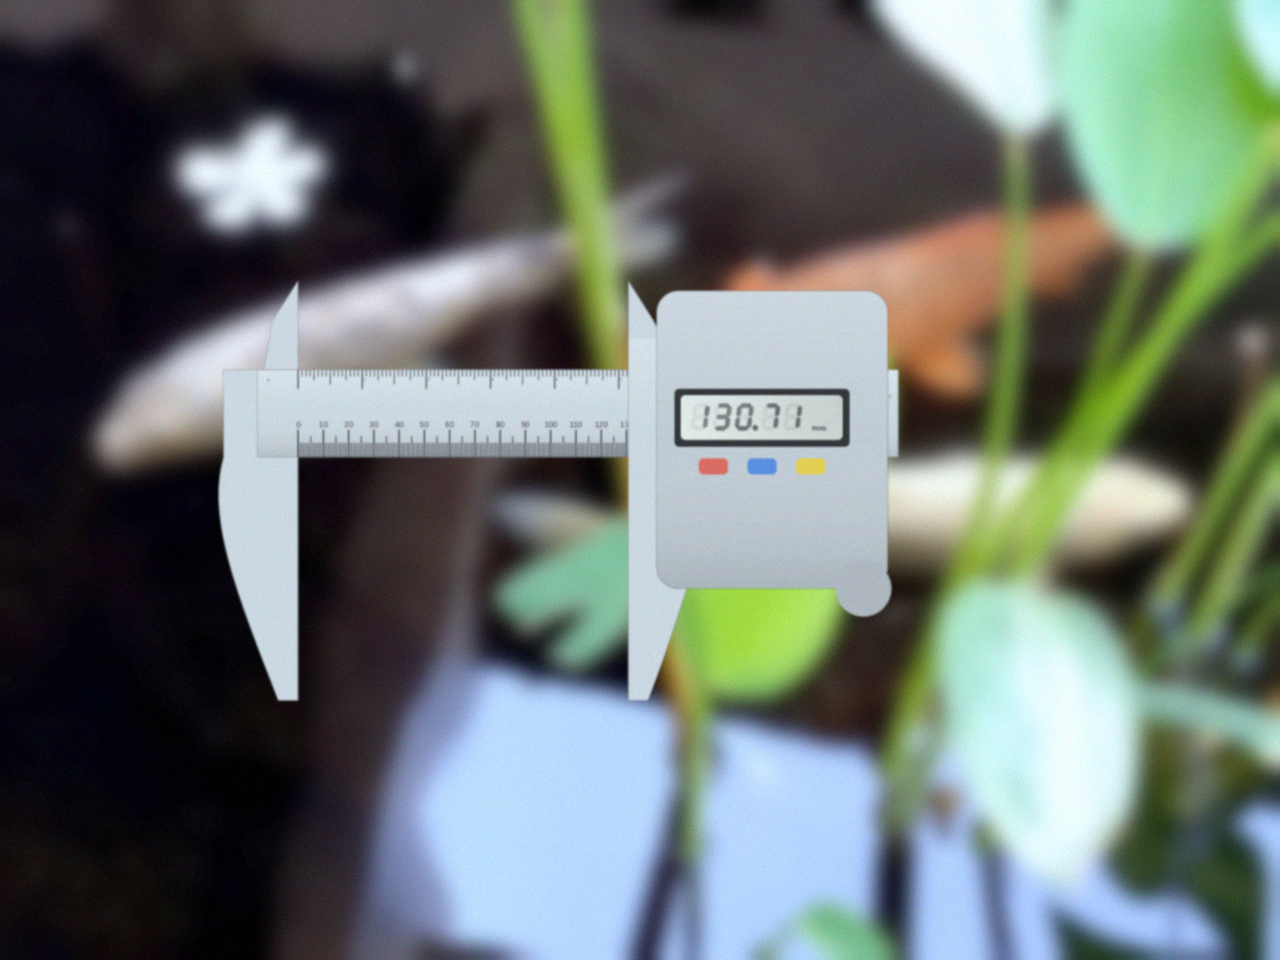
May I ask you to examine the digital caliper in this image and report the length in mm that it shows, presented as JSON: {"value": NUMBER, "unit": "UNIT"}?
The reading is {"value": 130.71, "unit": "mm"}
